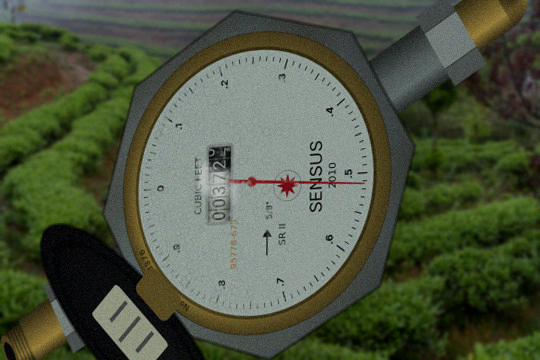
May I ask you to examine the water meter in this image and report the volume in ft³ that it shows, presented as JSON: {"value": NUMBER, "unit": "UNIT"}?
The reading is {"value": 3726.51, "unit": "ft³"}
